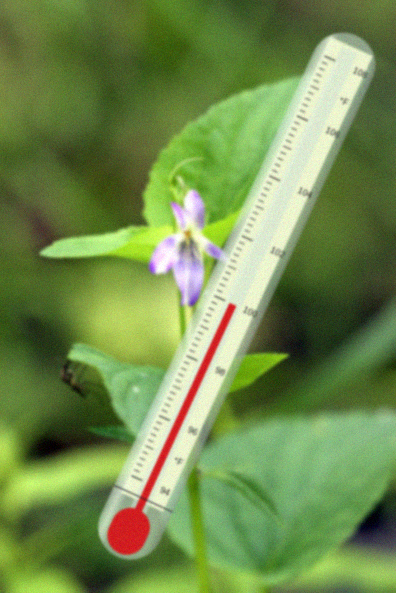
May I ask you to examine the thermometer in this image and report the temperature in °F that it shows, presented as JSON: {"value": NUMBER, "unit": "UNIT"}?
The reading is {"value": 100, "unit": "°F"}
